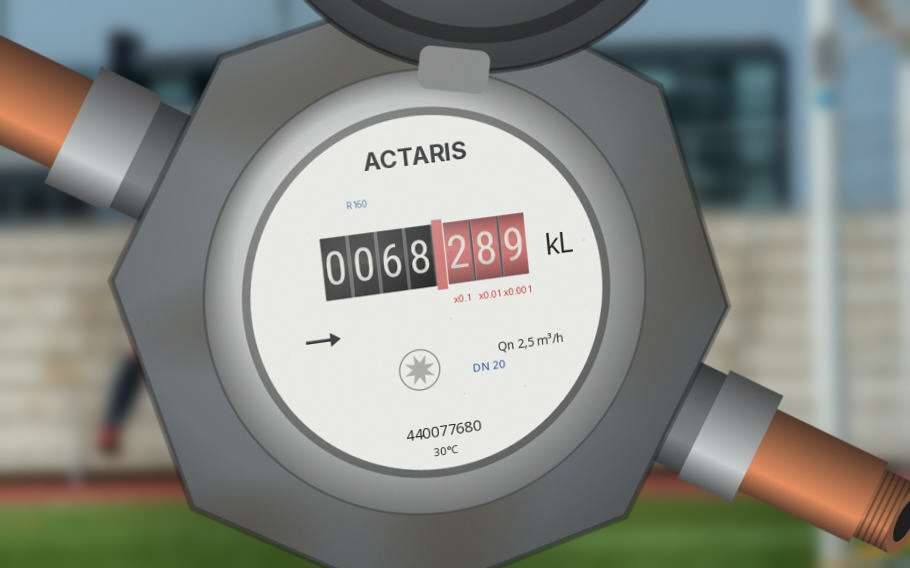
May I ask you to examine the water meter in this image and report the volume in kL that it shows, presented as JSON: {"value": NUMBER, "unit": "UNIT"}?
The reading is {"value": 68.289, "unit": "kL"}
